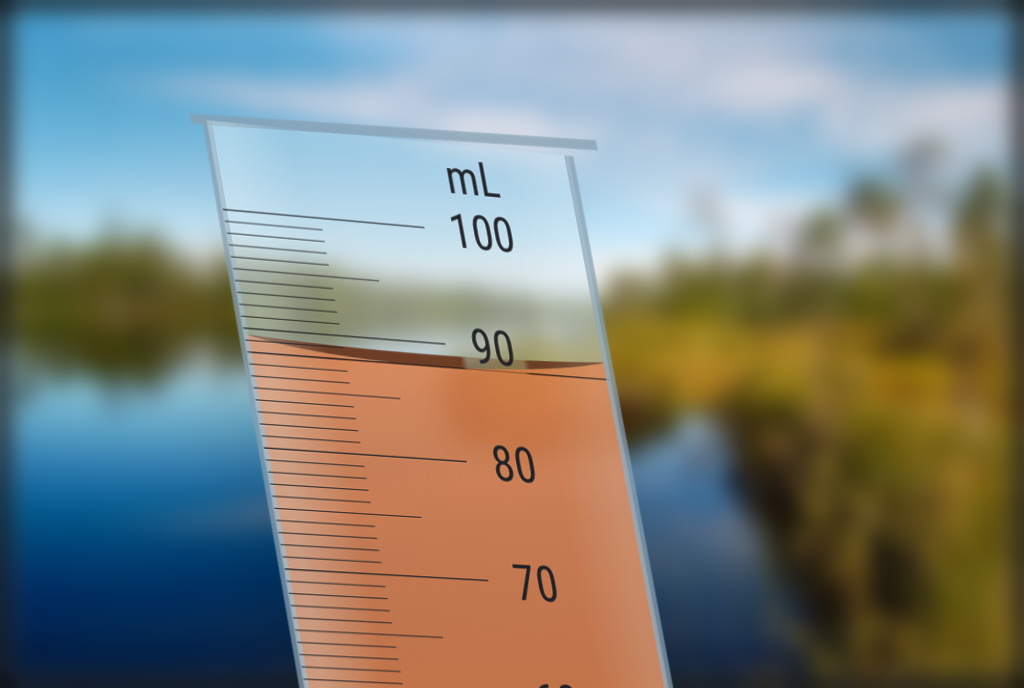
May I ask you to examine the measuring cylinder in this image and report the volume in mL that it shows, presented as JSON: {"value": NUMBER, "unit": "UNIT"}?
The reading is {"value": 88, "unit": "mL"}
